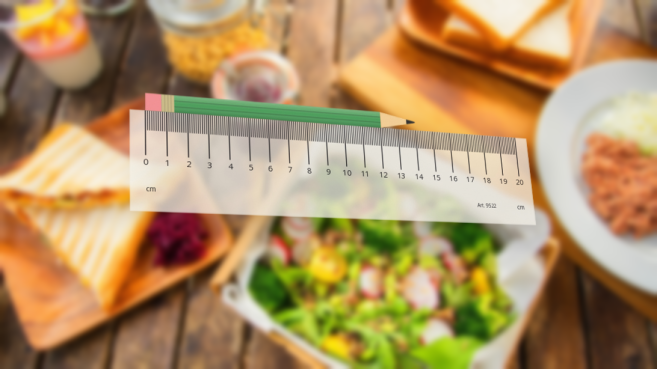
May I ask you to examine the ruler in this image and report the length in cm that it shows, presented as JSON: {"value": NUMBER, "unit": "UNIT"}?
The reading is {"value": 14, "unit": "cm"}
